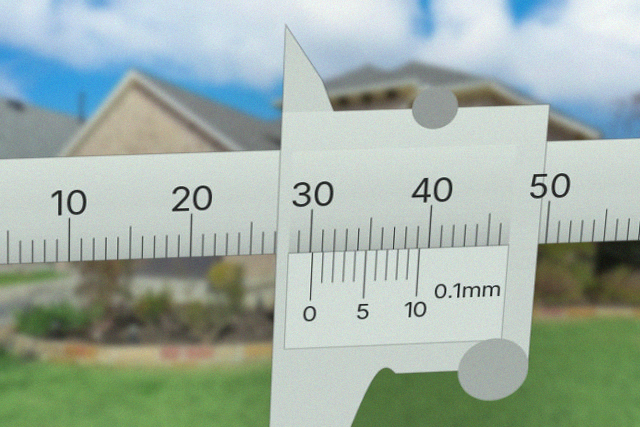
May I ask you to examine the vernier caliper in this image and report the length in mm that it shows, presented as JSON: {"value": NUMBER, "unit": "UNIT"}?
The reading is {"value": 30.2, "unit": "mm"}
